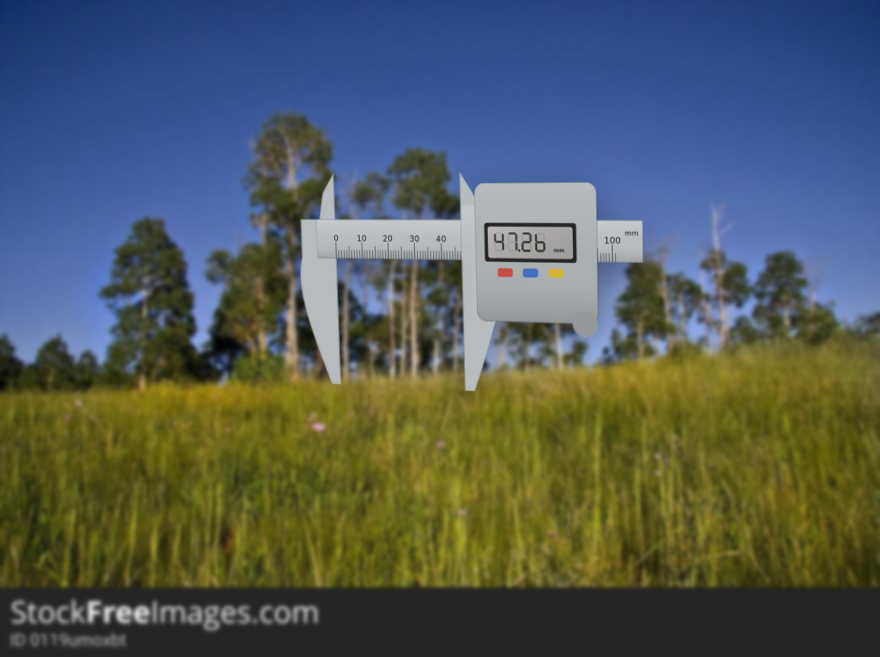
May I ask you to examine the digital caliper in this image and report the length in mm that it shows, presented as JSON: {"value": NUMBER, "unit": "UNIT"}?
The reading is {"value": 47.26, "unit": "mm"}
